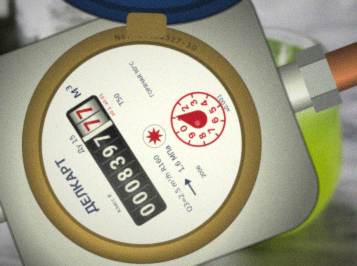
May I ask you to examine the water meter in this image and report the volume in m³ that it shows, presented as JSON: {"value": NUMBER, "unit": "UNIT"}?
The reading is {"value": 8397.771, "unit": "m³"}
